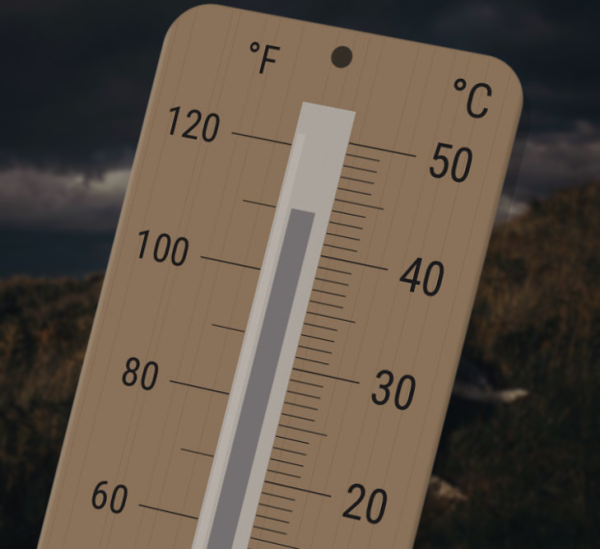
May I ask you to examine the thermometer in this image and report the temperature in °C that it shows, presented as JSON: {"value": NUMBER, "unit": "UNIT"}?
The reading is {"value": 43.5, "unit": "°C"}
